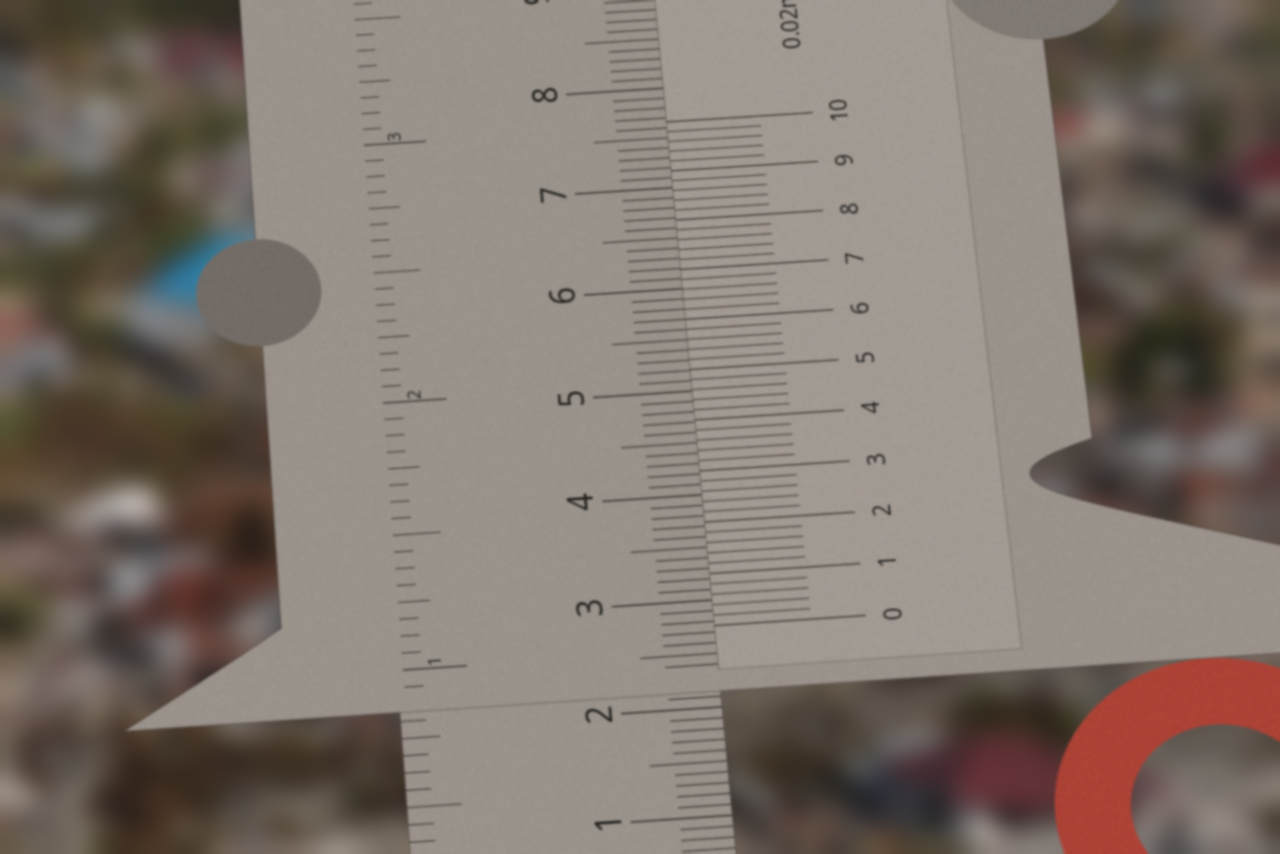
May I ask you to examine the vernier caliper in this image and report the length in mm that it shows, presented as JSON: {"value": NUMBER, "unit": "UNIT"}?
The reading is {"value": 27.6, "unit": "mm"}
